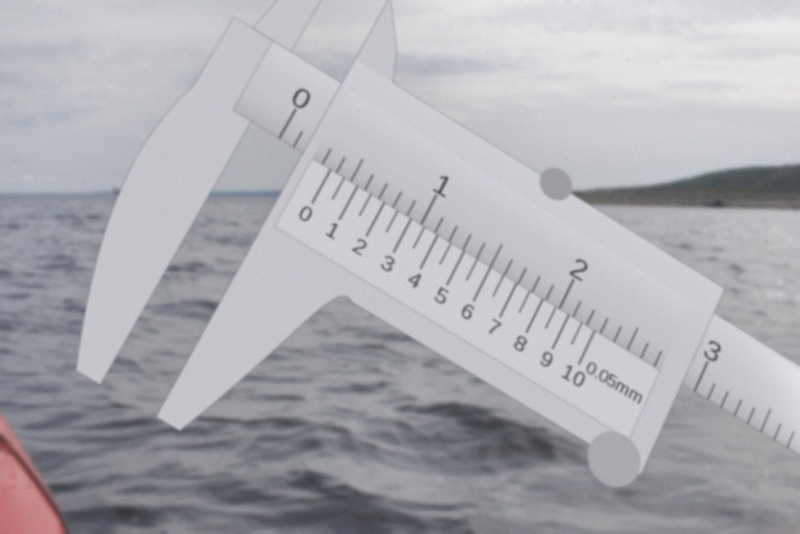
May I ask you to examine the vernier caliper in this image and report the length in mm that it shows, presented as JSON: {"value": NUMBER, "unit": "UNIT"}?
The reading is {"value": 3.6, "unit": "mm"}
